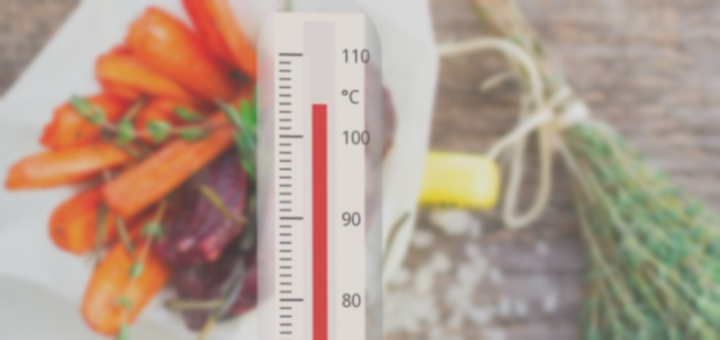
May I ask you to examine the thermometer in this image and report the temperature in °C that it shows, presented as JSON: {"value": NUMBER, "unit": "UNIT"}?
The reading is {"value": 104, "unit": "°C"}
